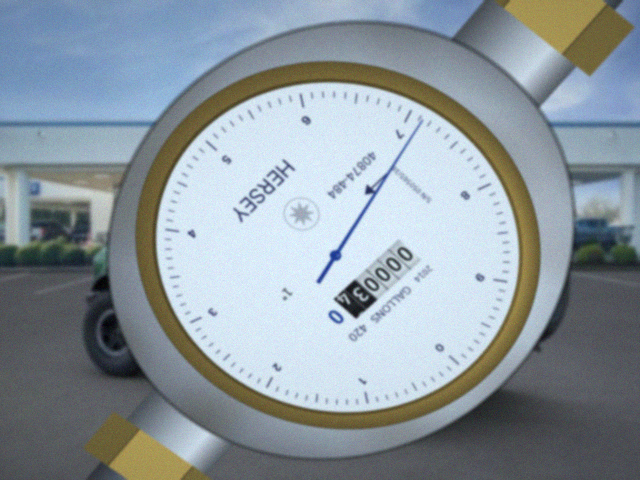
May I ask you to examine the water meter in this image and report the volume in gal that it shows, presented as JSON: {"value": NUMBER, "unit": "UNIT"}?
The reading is {"value": 337.1, "unit": "gal"}
